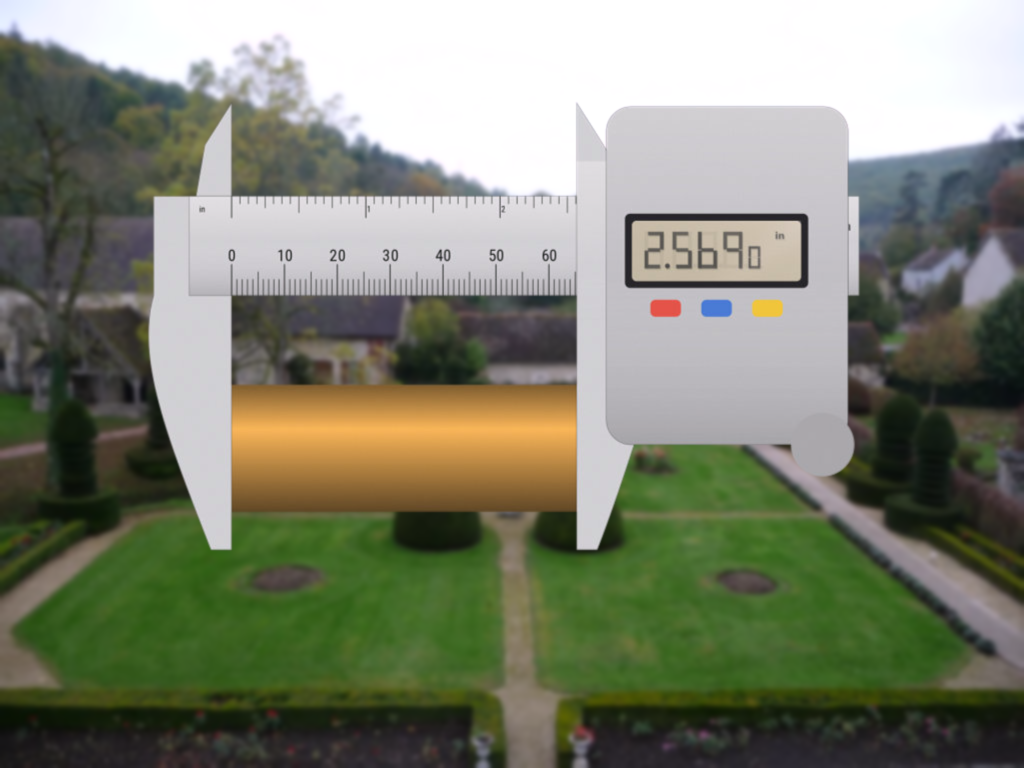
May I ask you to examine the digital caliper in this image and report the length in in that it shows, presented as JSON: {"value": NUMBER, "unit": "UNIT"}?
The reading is {"value": 2.5690, "unit": "in"}
